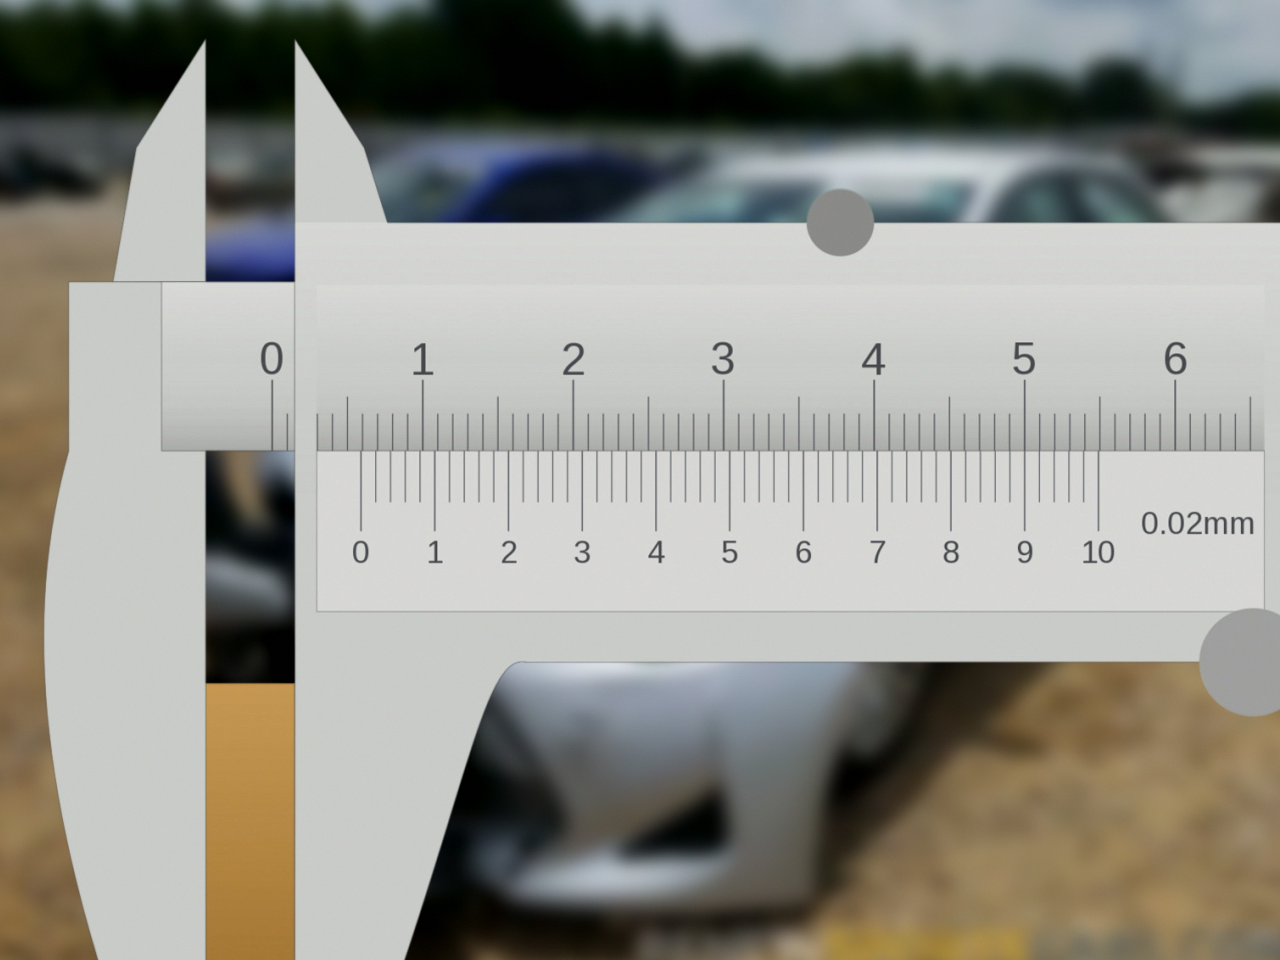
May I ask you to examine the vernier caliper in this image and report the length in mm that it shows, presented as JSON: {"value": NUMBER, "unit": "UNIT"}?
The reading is {"value": 5.9, "unit": "mm"}
